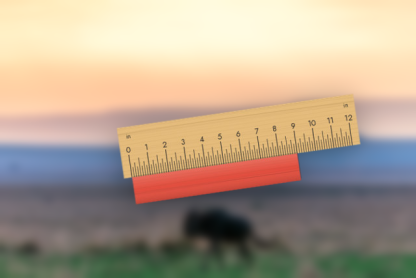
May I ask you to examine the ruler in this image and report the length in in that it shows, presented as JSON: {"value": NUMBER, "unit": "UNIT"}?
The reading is {"value": 9, "unit": "in"}
